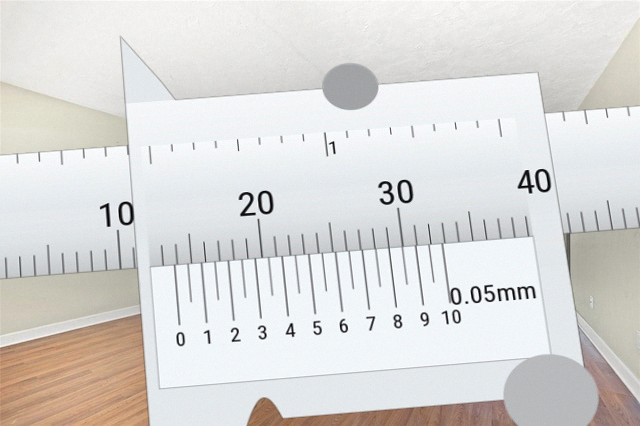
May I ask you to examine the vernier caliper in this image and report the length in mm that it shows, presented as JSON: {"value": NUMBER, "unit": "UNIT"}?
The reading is {"value": 13.8, "unit": "mm"}
